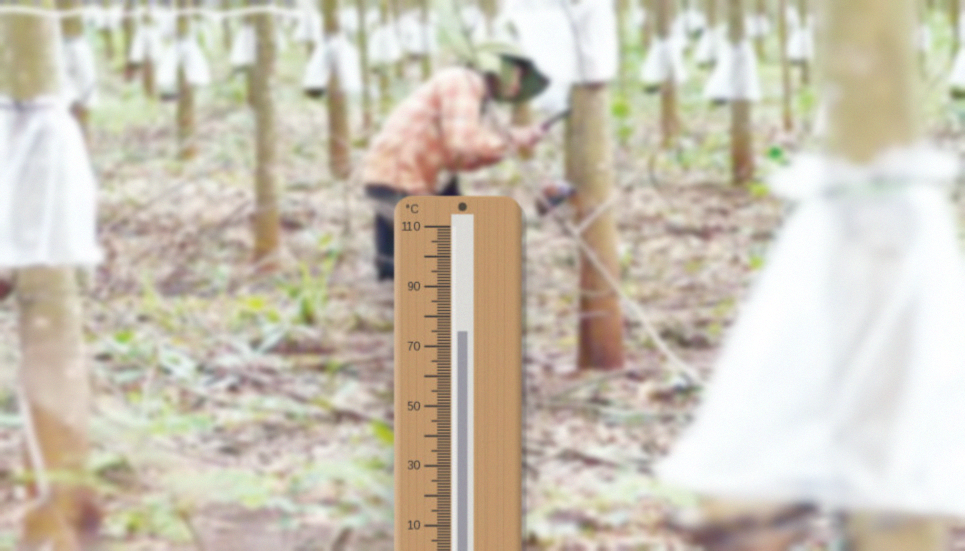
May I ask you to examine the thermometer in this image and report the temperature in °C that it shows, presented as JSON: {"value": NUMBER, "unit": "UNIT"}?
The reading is {"value": 75, "unit": "°C"}
